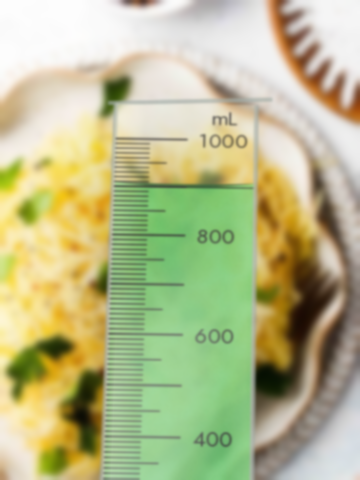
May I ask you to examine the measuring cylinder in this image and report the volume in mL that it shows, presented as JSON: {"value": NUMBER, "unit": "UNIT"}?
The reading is {"value": 900, "unit": "mL"}
